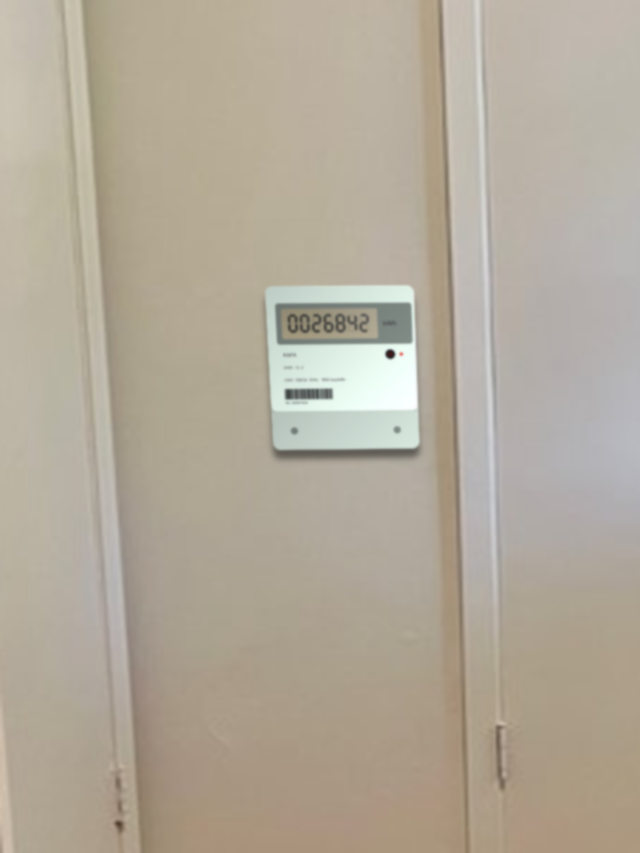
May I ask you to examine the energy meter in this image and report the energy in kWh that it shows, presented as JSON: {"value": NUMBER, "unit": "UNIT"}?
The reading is {"value": 26842, "unit": "kWh"}
